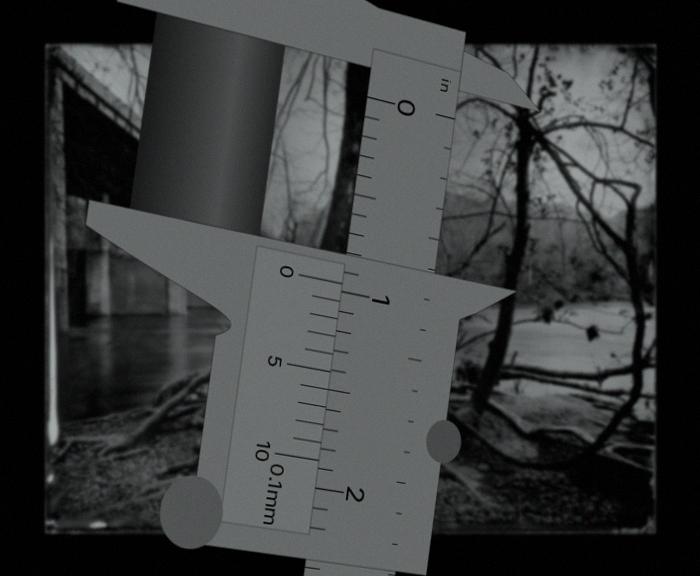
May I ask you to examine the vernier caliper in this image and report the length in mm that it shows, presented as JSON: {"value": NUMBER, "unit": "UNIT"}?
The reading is {"value": 9.6, "unit": "mm"}
